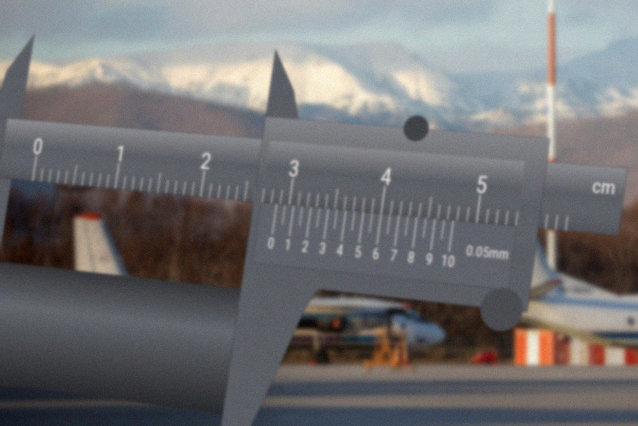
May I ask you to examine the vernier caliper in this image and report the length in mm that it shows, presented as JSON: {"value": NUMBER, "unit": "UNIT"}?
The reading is {"value": 28.6, "unit": "mm"}
